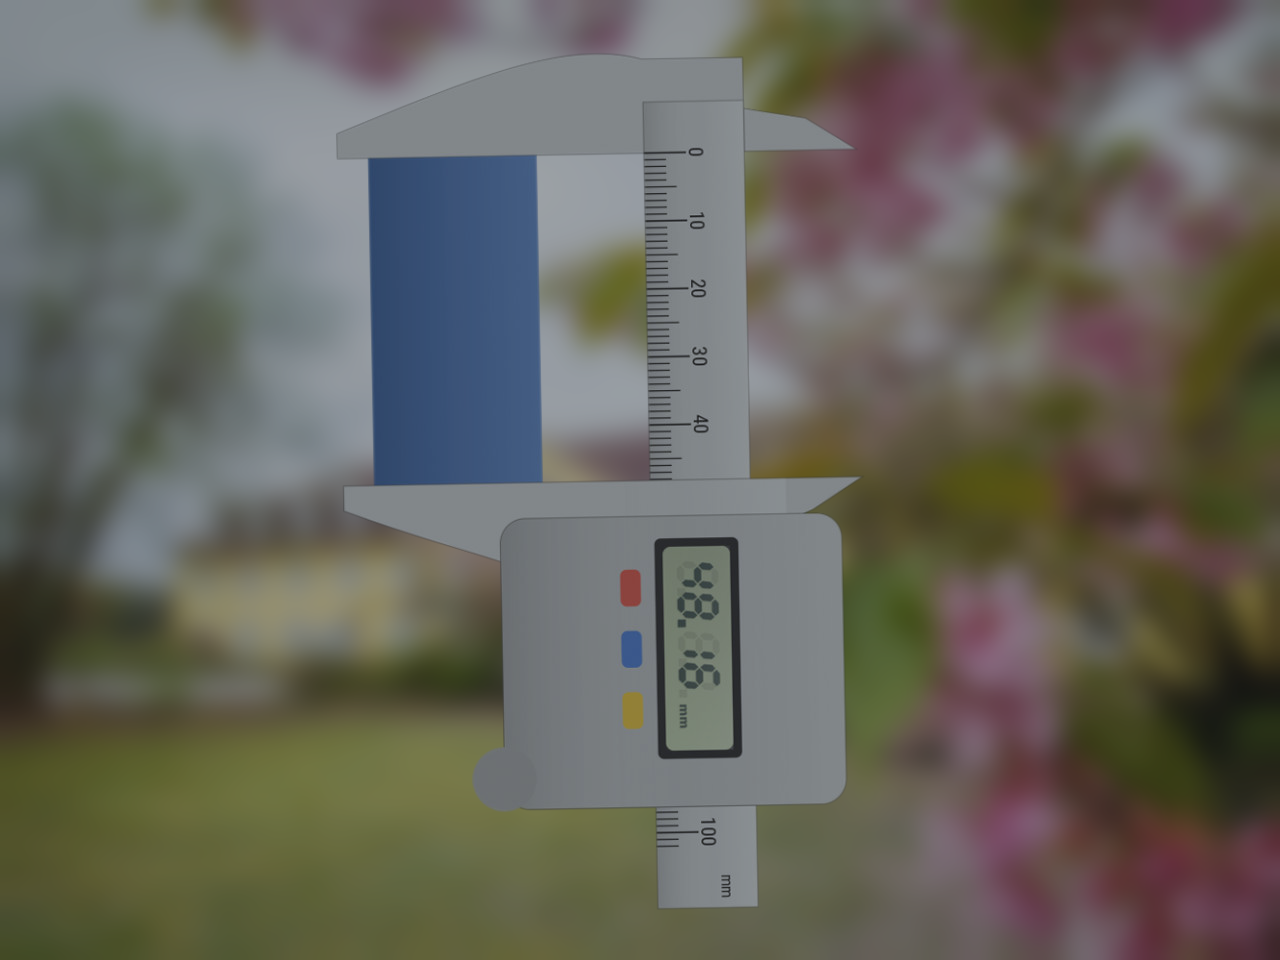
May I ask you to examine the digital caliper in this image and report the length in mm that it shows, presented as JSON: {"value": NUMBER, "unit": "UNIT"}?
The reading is {"value": 48.16, "unit": "mm"}
